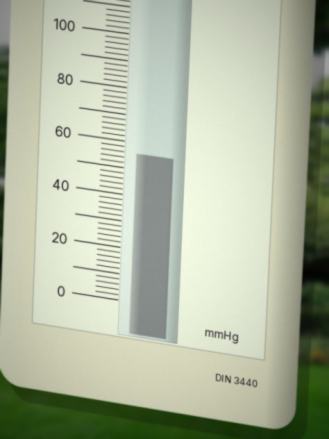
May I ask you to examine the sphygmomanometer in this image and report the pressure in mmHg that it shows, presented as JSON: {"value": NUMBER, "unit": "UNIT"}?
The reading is {"value": 56, "unit": "mmHg"}
